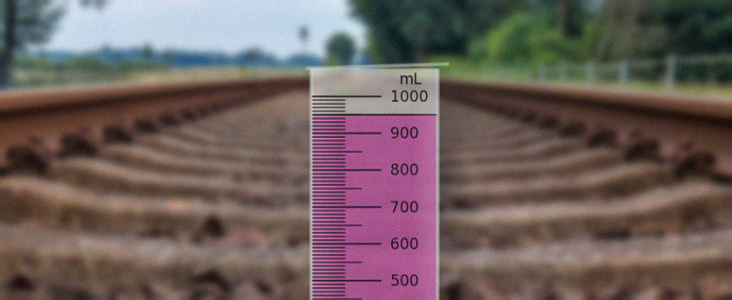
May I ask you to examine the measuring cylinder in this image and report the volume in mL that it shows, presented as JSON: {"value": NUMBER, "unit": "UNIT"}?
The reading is {"value": 950, "unit": "mL"}
